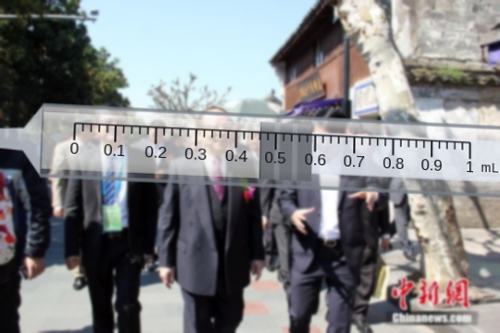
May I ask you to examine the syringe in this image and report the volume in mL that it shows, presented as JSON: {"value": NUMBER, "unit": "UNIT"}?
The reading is {"value": 0.46, "unit": "mL"}
